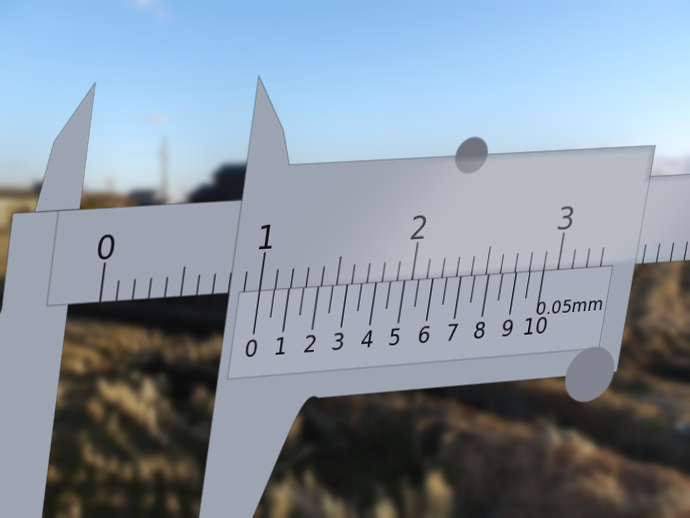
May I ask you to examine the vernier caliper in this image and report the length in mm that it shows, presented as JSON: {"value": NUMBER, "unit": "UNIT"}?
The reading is {"value": 10.0, "unit": "mm"}
